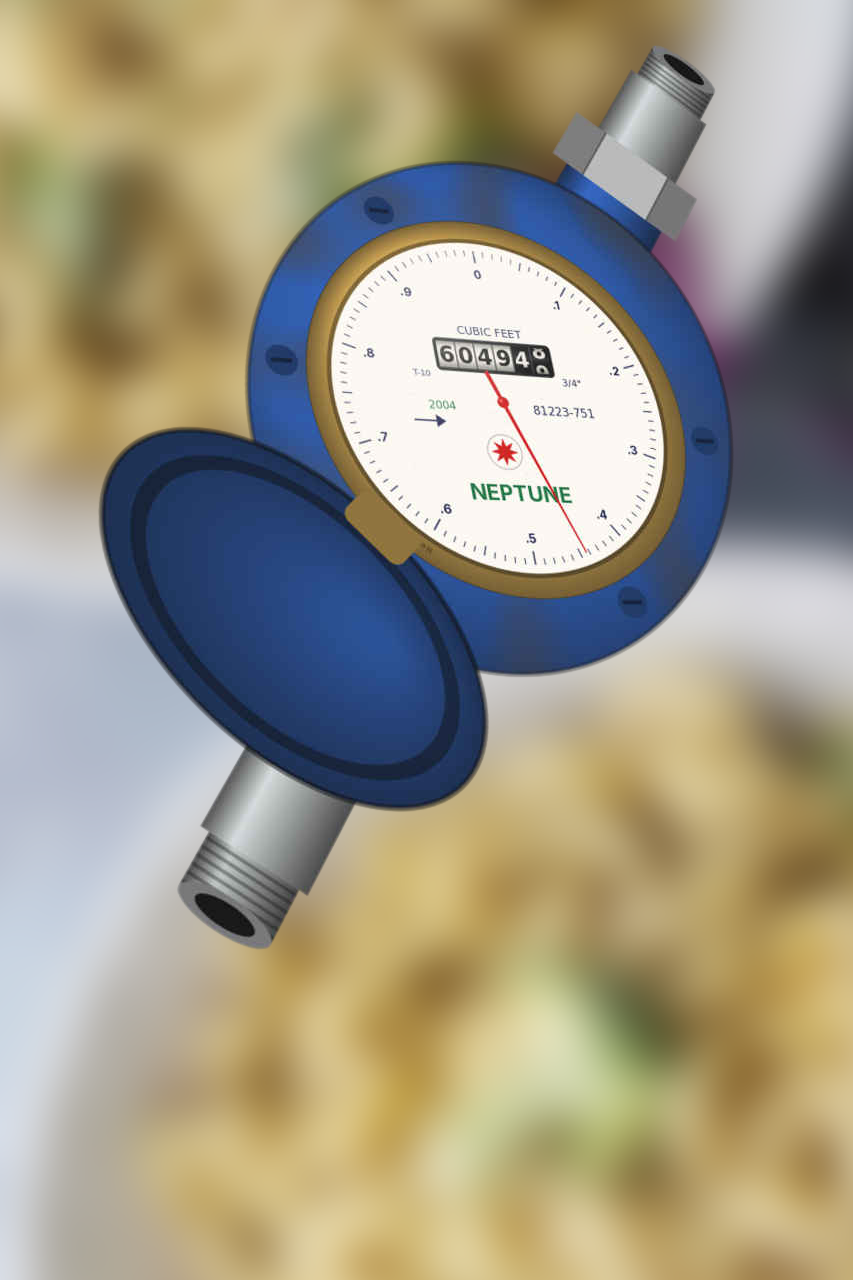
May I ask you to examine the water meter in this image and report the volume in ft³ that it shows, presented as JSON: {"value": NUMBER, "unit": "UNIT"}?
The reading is {"value": 604948.44, "unit": "ft³"}
